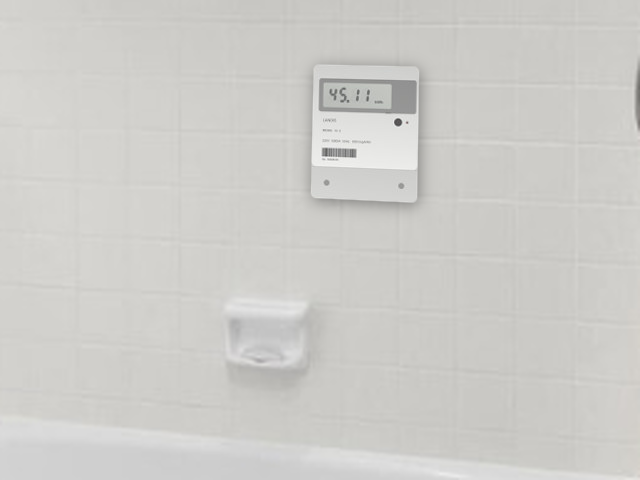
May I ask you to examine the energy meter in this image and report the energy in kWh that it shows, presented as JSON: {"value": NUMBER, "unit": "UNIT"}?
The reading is {"value": 45.11, "unit": "kWh"}
